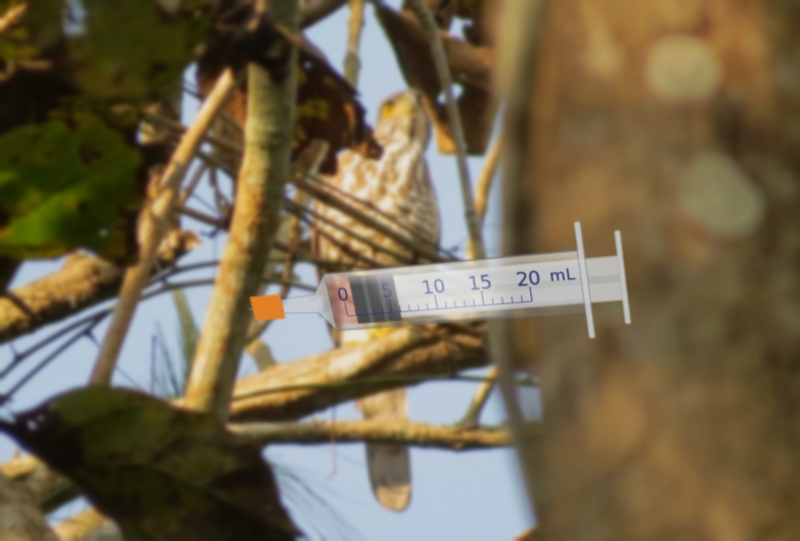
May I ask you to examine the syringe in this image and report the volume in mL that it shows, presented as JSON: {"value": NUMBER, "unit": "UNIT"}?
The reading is {"value": 1, "unit": "mL"}
